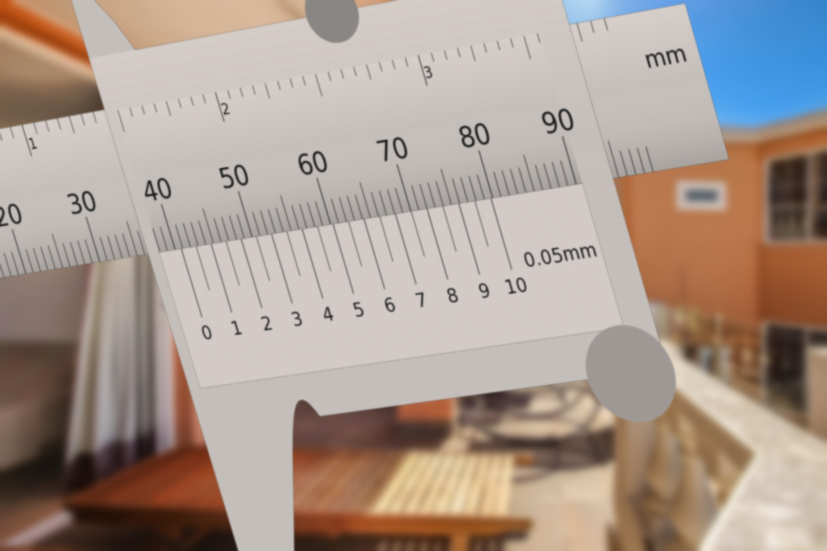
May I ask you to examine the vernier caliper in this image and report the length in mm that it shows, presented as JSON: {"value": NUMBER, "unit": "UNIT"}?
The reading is {"value": 40.8, "unit": "mm"}
